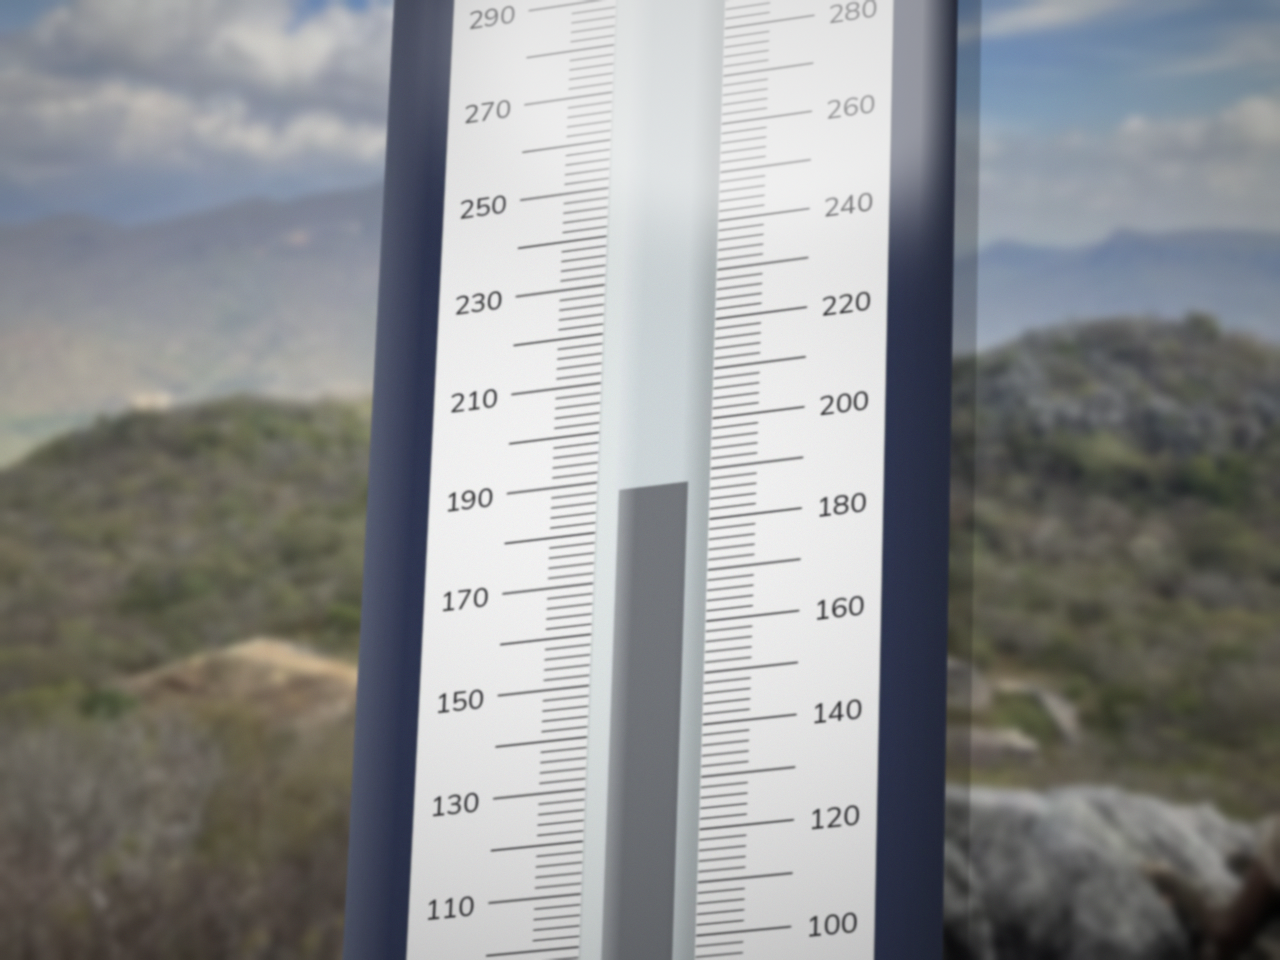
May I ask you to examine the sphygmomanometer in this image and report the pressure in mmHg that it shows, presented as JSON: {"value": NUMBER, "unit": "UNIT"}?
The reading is {"value": 188, "unit": "mmHg"}
